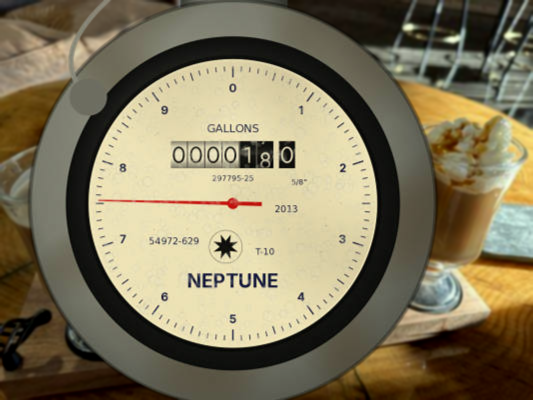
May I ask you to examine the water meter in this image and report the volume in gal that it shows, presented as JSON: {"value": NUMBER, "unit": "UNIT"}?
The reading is {"value": 177.5, "unit": "gal"}
